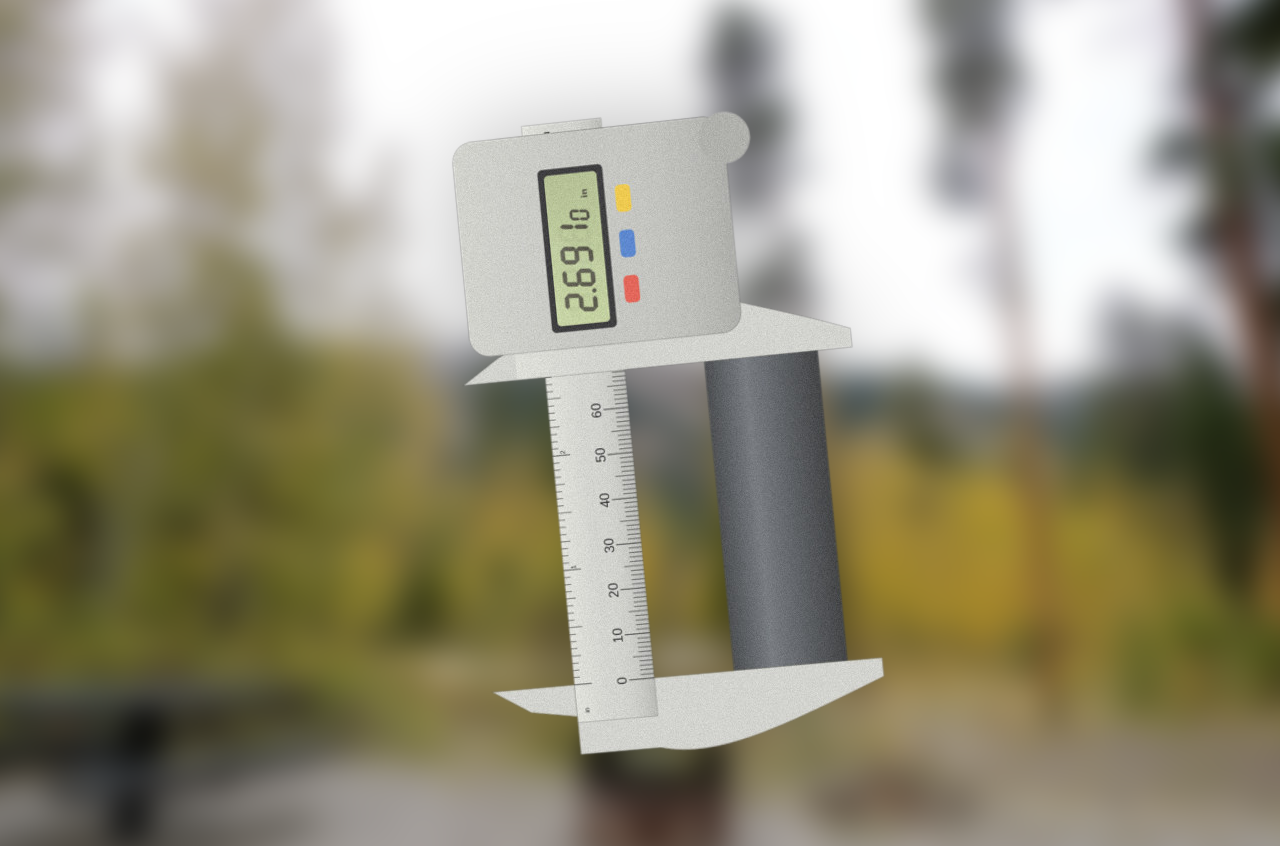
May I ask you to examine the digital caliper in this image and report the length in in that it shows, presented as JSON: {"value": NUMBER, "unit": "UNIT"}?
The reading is {"value": 2.6910, "unit": "in"}
